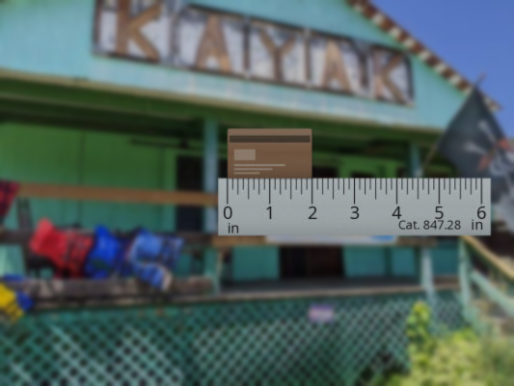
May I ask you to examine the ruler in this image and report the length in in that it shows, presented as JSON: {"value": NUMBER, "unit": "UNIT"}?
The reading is {"value": 2, "unit": "in"}
